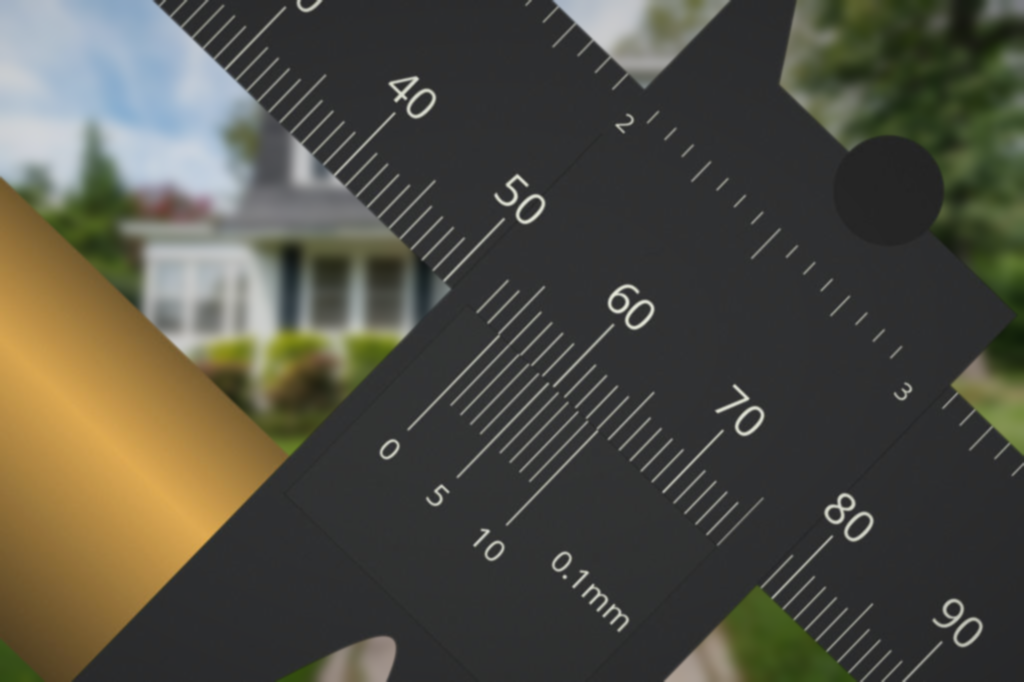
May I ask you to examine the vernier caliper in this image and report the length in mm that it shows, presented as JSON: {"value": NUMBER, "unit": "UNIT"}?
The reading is {"value": 55.1, "unit": "mm"}
